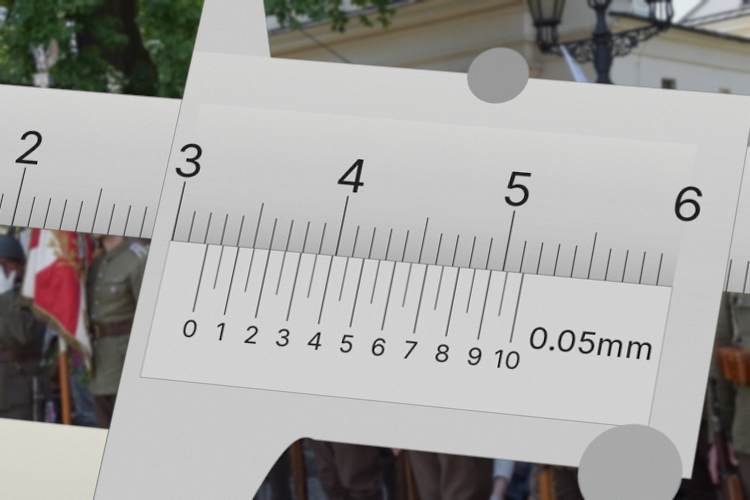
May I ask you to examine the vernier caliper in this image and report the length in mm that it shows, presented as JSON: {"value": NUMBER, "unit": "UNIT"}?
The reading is {"value": 32.2, "unit": "mm"}
